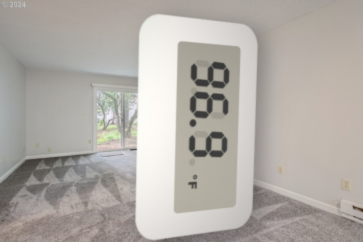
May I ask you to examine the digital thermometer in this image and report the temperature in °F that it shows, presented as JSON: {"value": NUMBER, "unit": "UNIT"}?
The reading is {"value": 96.9, "unit": "°F"}
